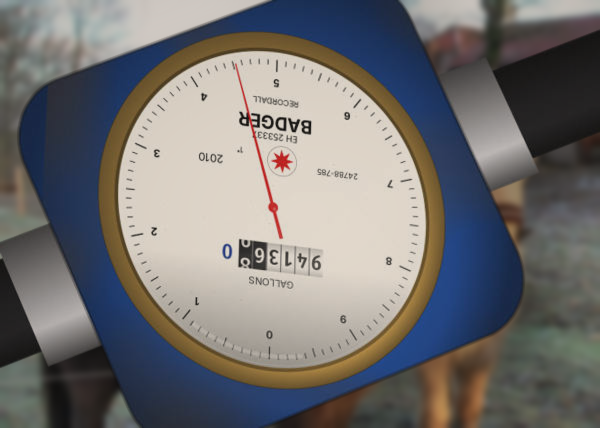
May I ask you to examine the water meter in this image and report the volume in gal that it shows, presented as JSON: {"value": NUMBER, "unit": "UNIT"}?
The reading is {"value": 9413684.5, "unit": "gal"}
